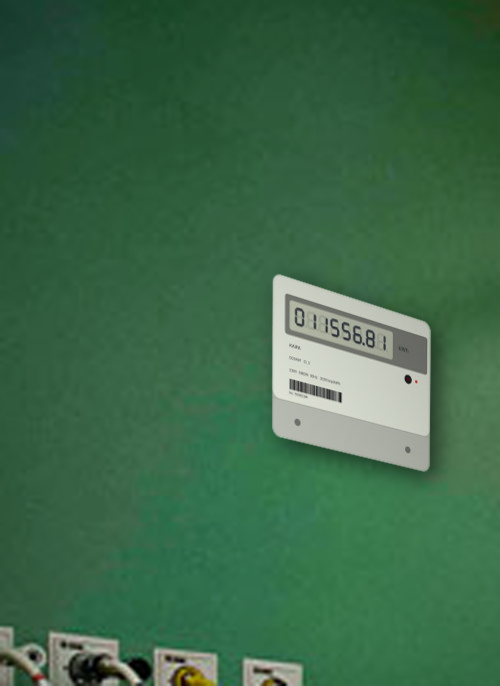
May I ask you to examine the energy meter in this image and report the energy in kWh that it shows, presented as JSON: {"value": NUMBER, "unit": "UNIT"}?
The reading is {"value": 11556.81, "unit": "kWh"}
